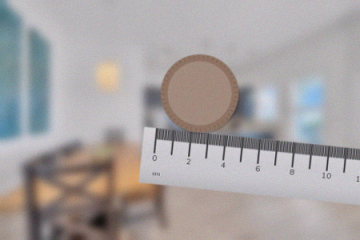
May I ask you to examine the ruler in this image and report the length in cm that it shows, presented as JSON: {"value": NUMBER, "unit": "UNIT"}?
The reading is {"value": 4.5, "unit": "cm"}
